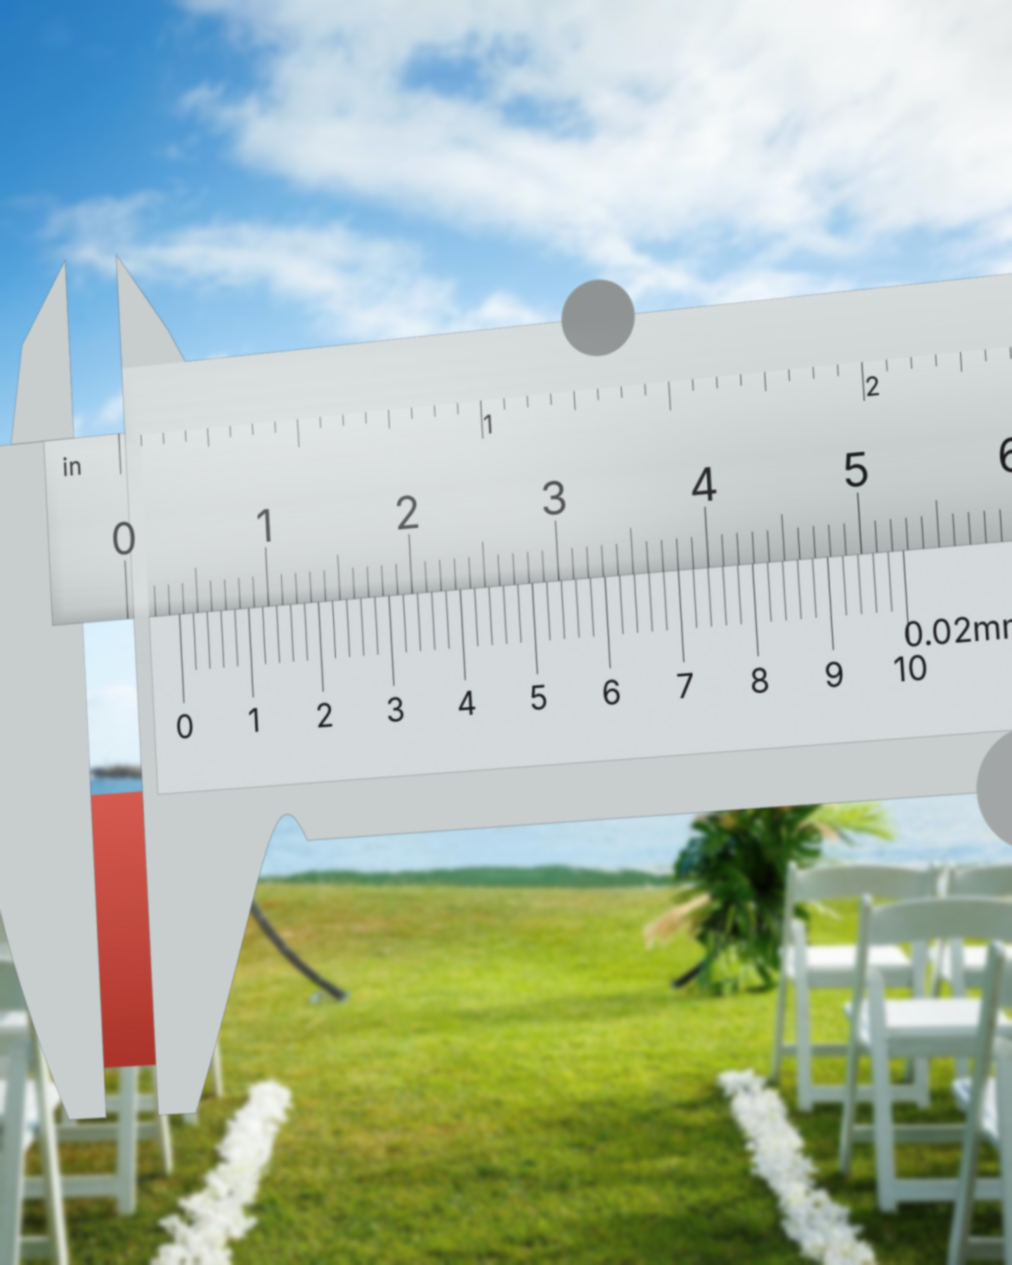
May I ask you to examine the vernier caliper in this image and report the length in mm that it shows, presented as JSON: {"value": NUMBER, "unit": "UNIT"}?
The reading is {"value": 3.7, "unit": "mm"}
